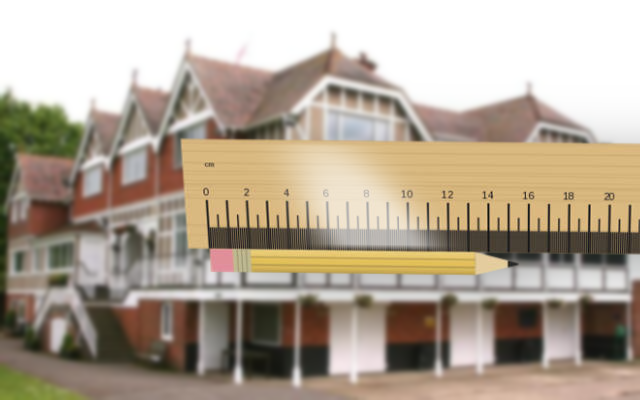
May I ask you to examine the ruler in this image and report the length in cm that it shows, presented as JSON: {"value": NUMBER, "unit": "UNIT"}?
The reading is {"value": 15.5, "unit": "cm"}
